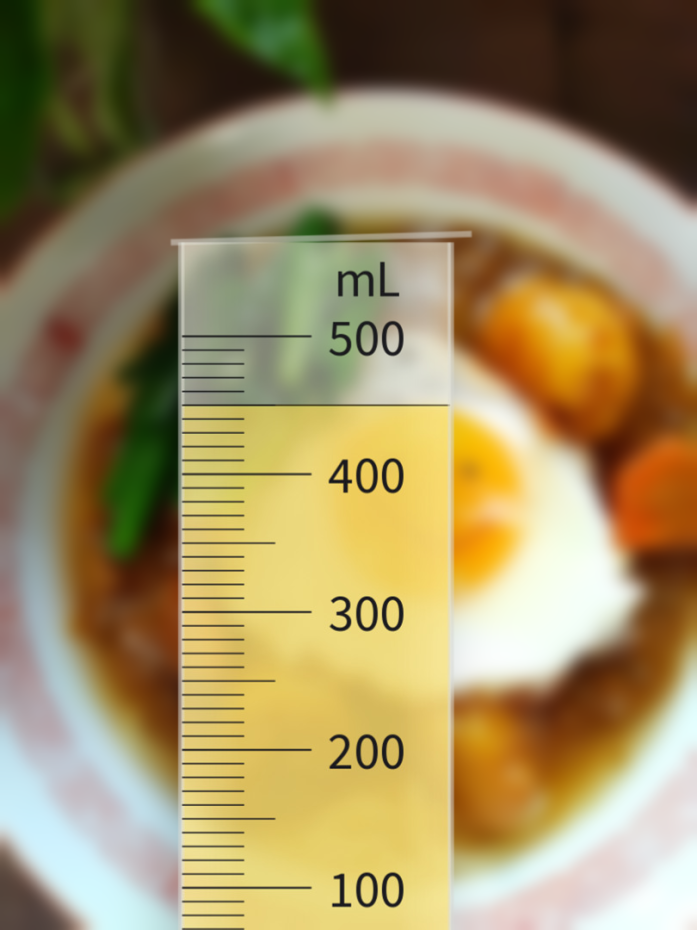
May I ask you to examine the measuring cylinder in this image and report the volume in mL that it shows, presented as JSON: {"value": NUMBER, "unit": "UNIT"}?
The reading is {"value": 450, "unit": "mL"}
